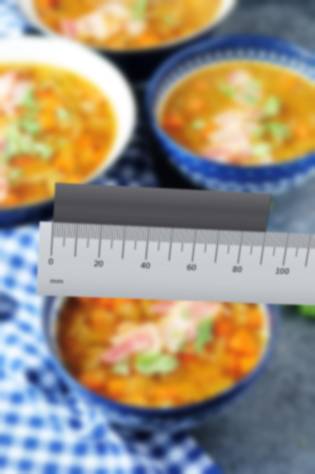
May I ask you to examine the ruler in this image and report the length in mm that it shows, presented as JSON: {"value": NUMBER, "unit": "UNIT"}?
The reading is {"value": 90, "unit": "mm"}
